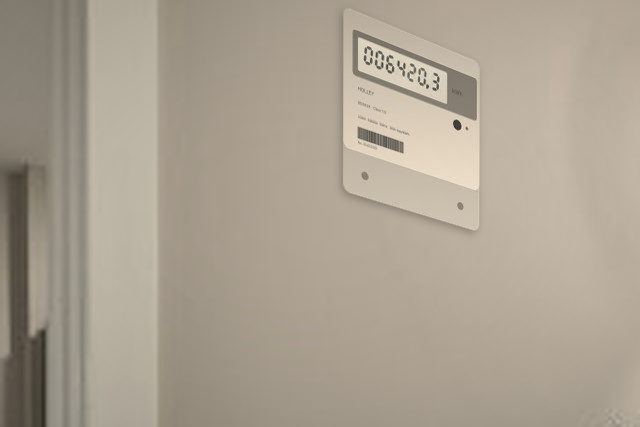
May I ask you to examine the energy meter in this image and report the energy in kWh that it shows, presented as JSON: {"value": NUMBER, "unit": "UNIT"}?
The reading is {"value": 6420.3, "unit": "kWh"}
